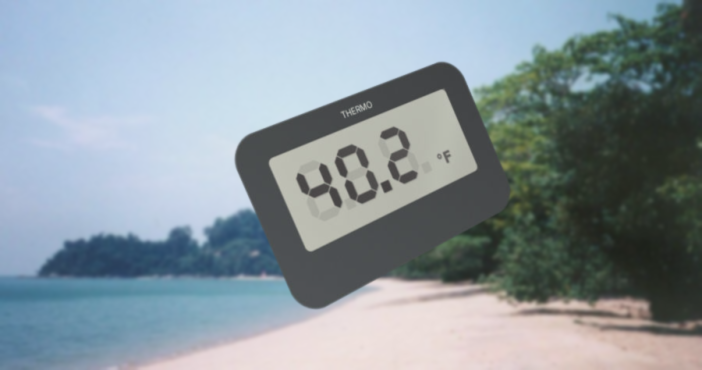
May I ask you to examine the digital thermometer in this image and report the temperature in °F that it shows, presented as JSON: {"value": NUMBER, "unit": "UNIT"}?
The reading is {"value": 40.2, "unit": "°F"}
